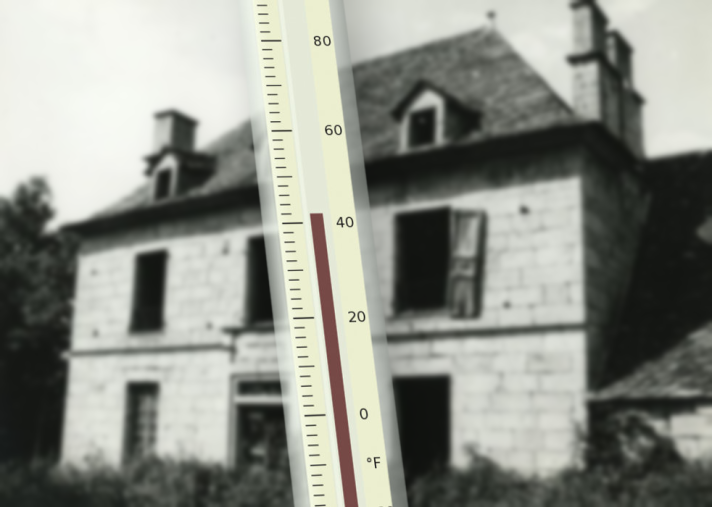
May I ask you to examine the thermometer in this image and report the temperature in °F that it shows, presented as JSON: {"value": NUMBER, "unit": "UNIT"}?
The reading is {"value": 42, "unit": "°F"}
